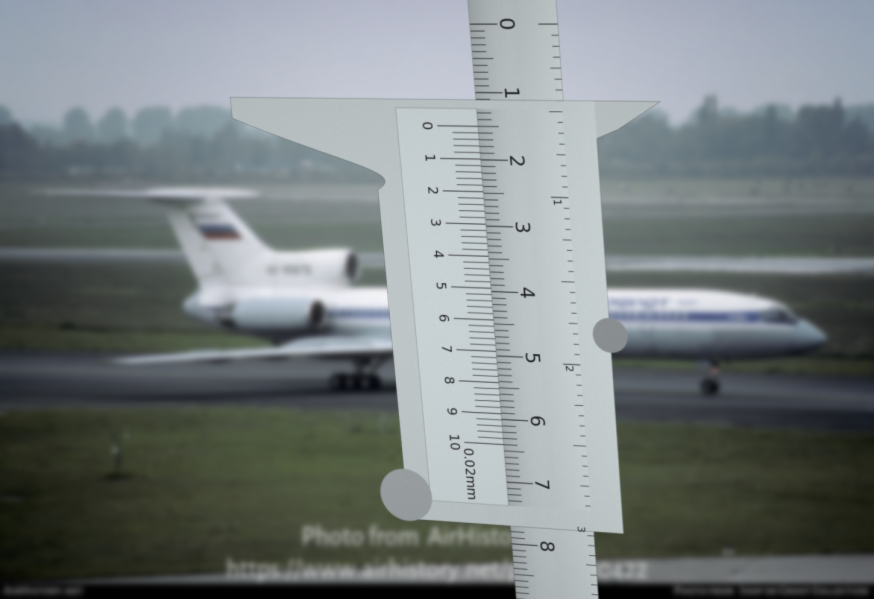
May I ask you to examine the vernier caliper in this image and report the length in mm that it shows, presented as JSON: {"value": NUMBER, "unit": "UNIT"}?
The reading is {"value": 15.0, "unit": "mm"}
